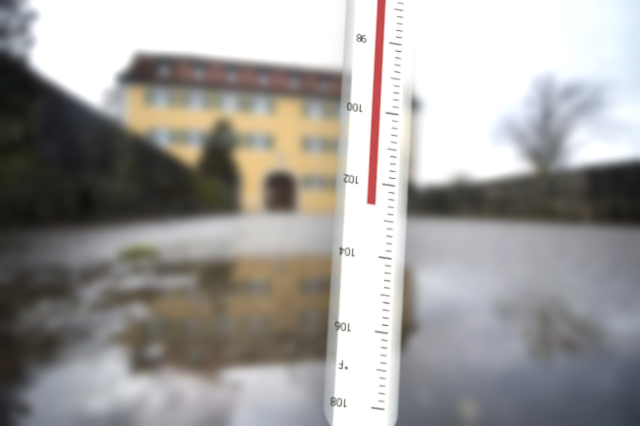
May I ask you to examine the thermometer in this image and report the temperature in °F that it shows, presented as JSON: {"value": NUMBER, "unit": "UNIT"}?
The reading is {"value": 102.6, "unit": "°F"}
